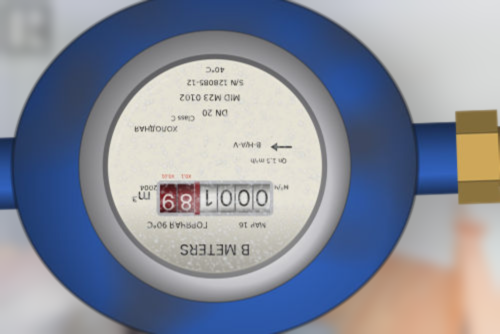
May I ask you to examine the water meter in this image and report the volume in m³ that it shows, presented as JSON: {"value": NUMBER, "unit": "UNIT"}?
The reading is {"value": 1.89, "unit": "m³"}
